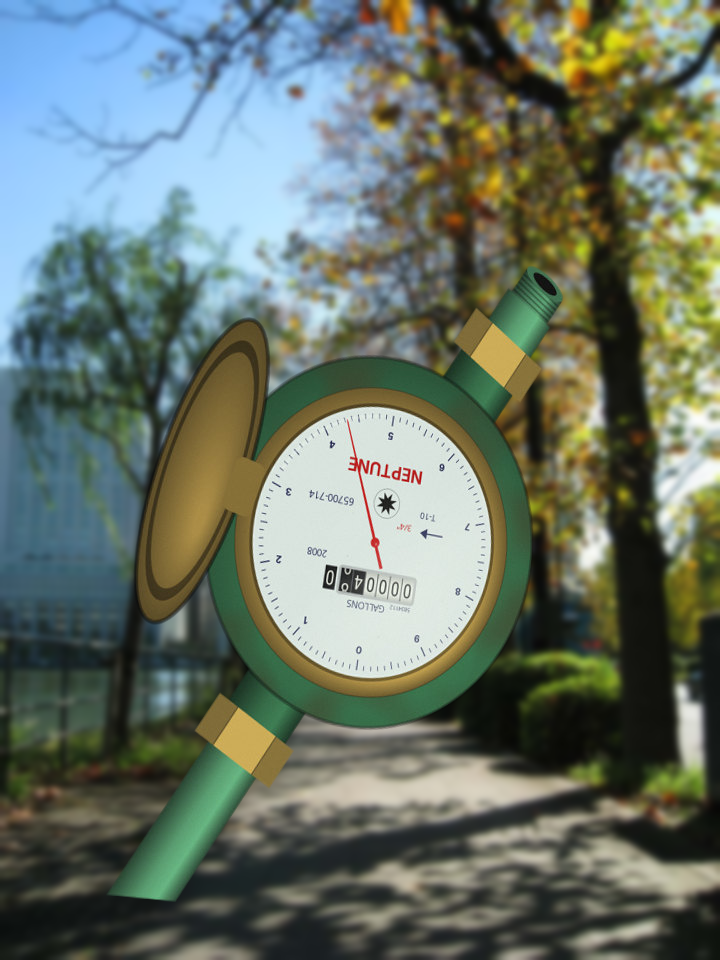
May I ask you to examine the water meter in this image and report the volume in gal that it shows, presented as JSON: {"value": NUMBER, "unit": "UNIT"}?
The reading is {"value": 484.3, "unit": "gal"}
